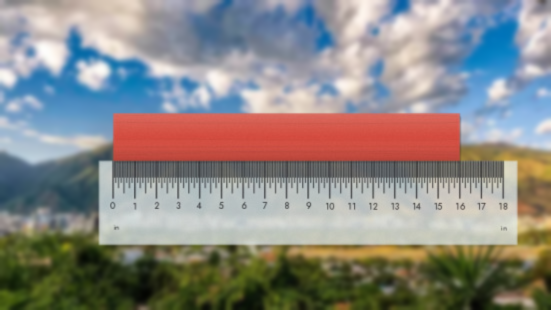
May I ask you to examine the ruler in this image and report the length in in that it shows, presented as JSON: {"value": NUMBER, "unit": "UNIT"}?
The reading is {"value": 16, "unit": "in"}
